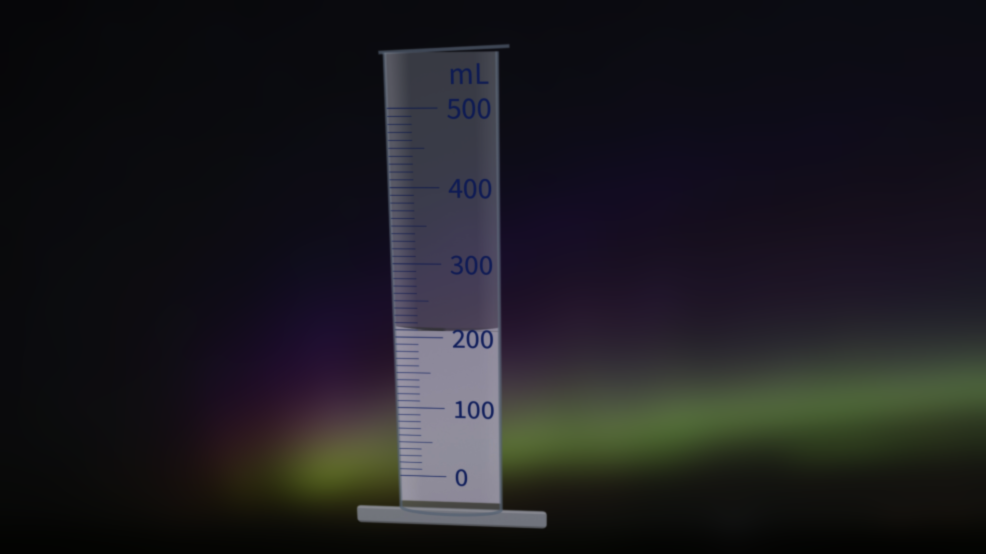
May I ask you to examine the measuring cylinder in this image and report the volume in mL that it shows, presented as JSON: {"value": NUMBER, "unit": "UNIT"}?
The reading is {"value": 210, "unit": "mL"}
